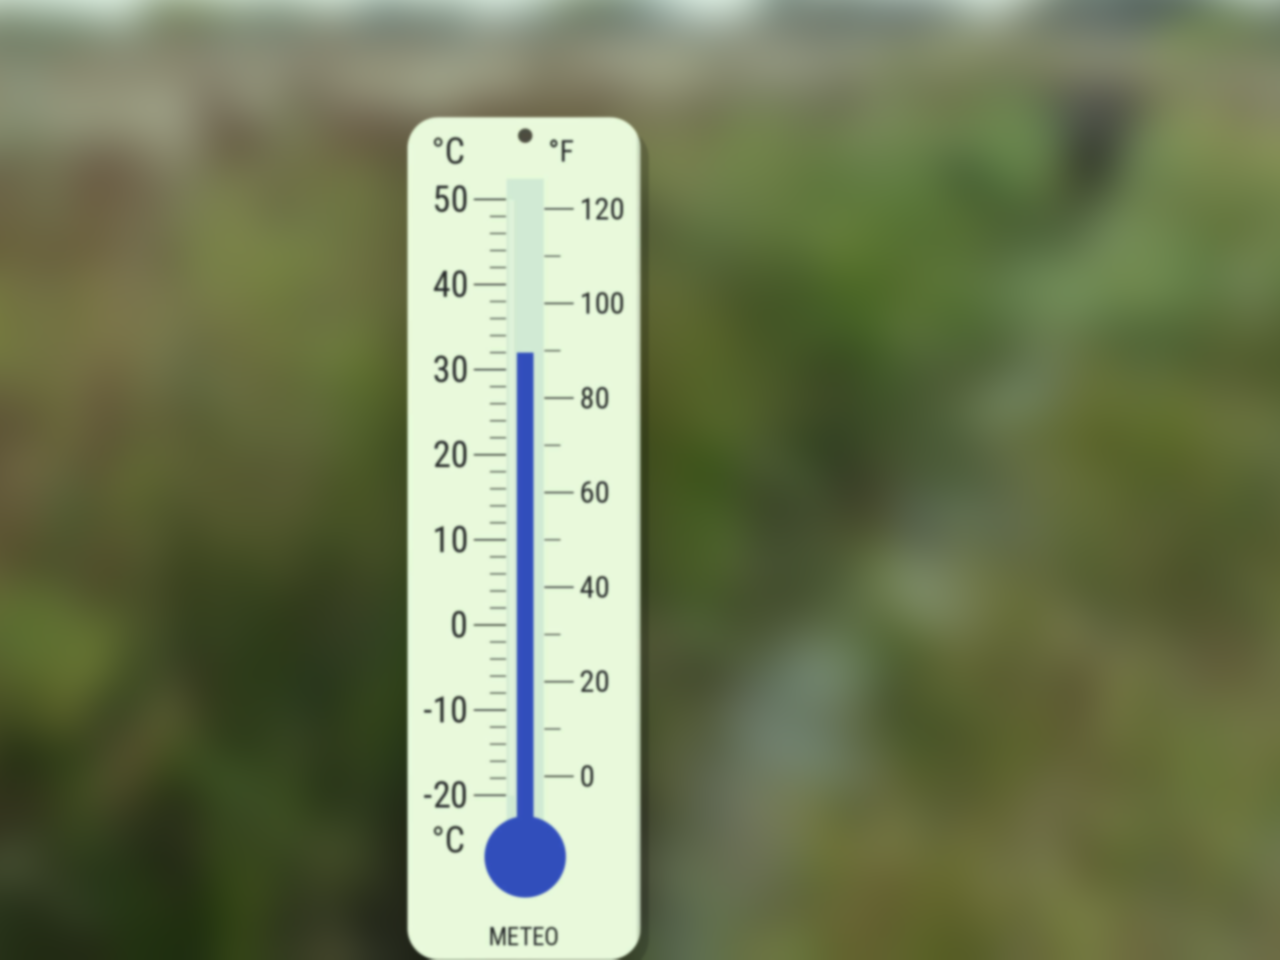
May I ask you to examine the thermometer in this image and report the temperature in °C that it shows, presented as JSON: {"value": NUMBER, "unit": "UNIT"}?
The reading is {"value": 32, "unit": "°C"}
